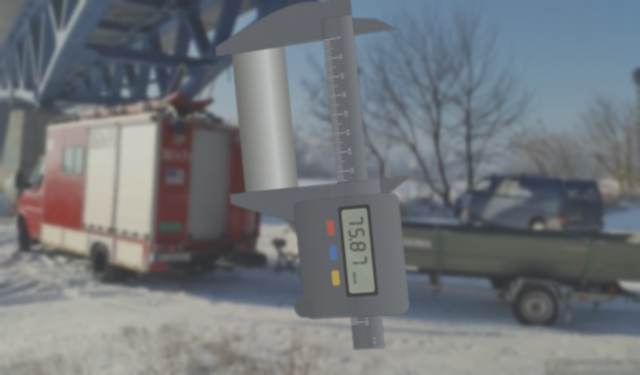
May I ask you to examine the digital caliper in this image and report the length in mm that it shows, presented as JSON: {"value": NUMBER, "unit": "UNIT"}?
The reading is {"value": 75.87, "unit": "mm"}
